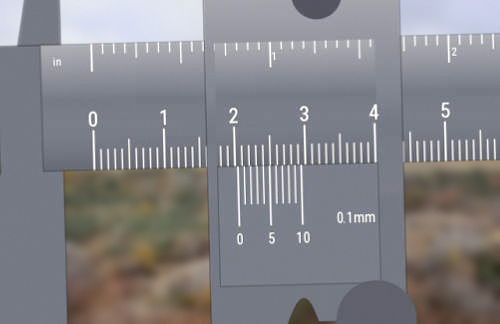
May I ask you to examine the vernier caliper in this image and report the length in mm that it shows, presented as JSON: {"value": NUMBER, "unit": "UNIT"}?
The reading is {"value": 20.4, "unit": "mm"}
